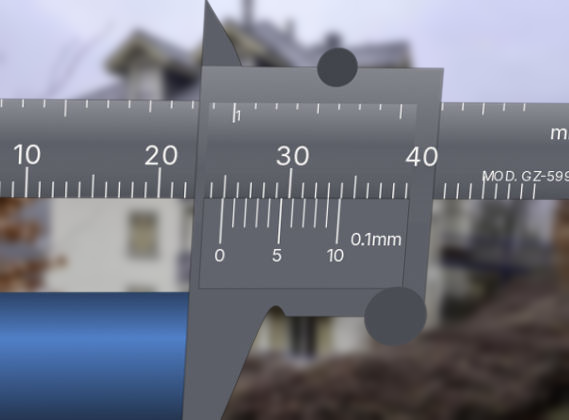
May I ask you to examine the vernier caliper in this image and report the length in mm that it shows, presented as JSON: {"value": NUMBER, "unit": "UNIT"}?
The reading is {"value": 24.9, "unit": "mm"}
